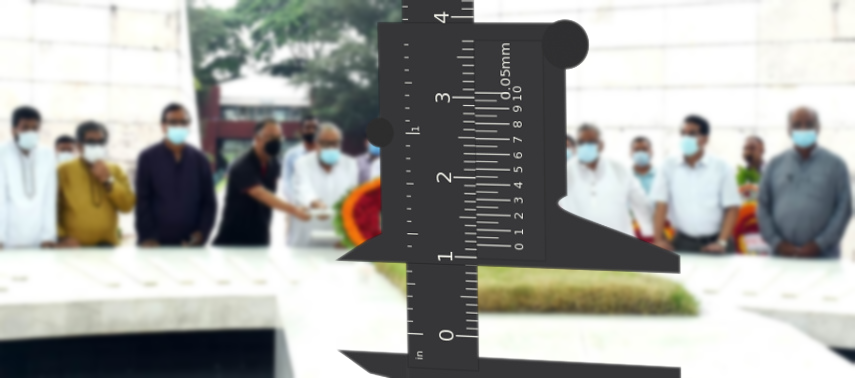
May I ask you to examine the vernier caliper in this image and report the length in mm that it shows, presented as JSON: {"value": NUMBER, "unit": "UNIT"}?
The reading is {"value": 11.6, "unit": "mm"}
